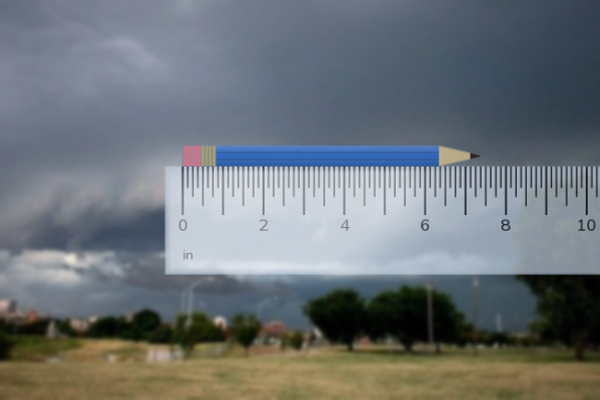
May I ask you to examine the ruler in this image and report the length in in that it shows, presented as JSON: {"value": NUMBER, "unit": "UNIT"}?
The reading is {"value": 7.375, "unit": "in"}
